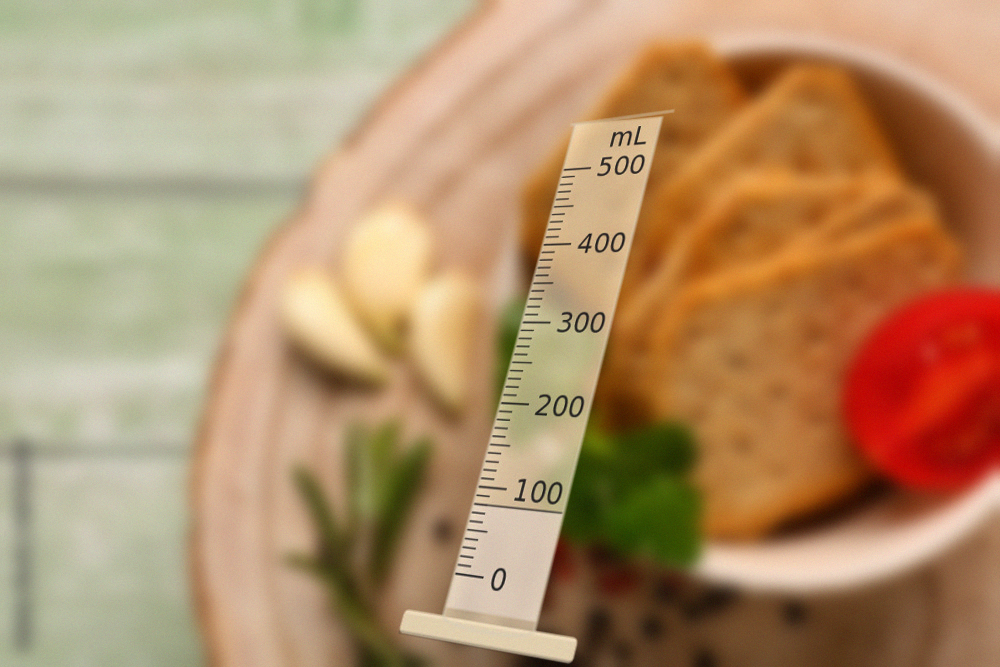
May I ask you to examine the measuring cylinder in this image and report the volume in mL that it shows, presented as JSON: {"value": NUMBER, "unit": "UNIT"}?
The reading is {"value": 80, "unit": "mL"}
